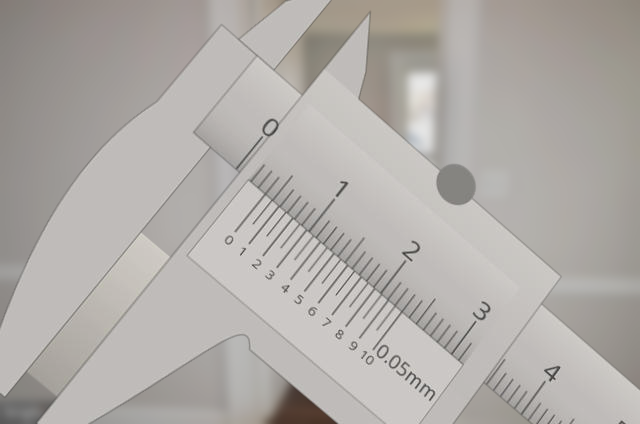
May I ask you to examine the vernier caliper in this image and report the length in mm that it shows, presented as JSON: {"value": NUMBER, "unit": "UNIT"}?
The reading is {"value": 4.0, "unit": "mm"}
